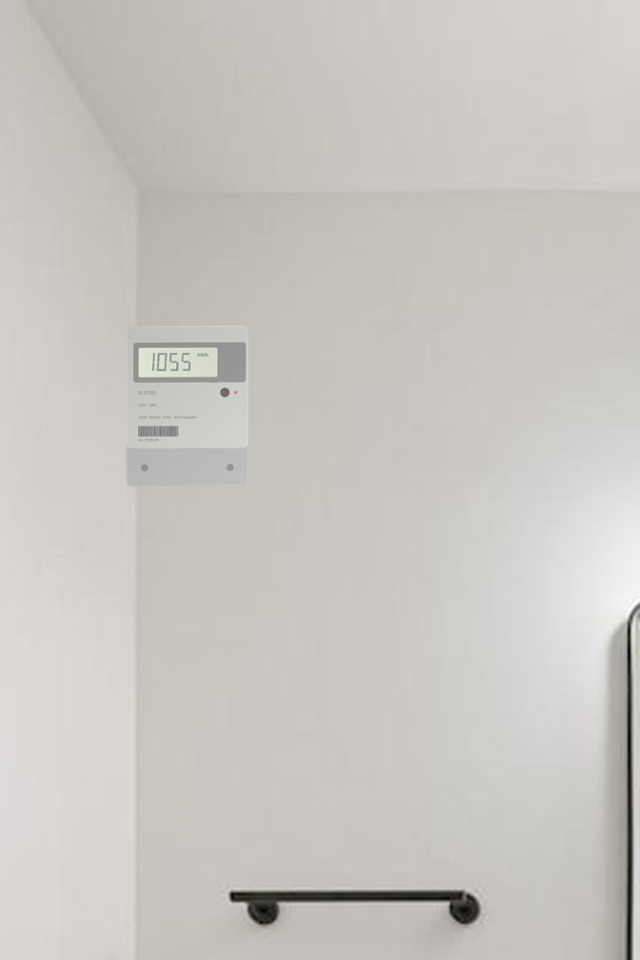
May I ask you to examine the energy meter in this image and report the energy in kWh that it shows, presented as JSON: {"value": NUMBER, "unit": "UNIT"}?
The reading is {"value": 1055, "unit": "kWh"}
